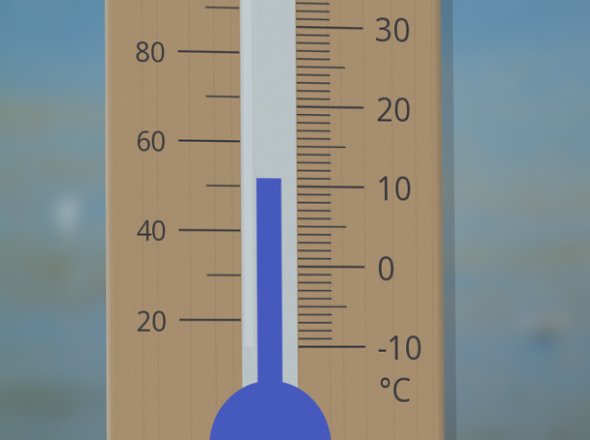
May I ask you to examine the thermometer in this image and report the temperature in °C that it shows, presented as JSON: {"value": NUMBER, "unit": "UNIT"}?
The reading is {"value": 11, "unit": "°C"}
